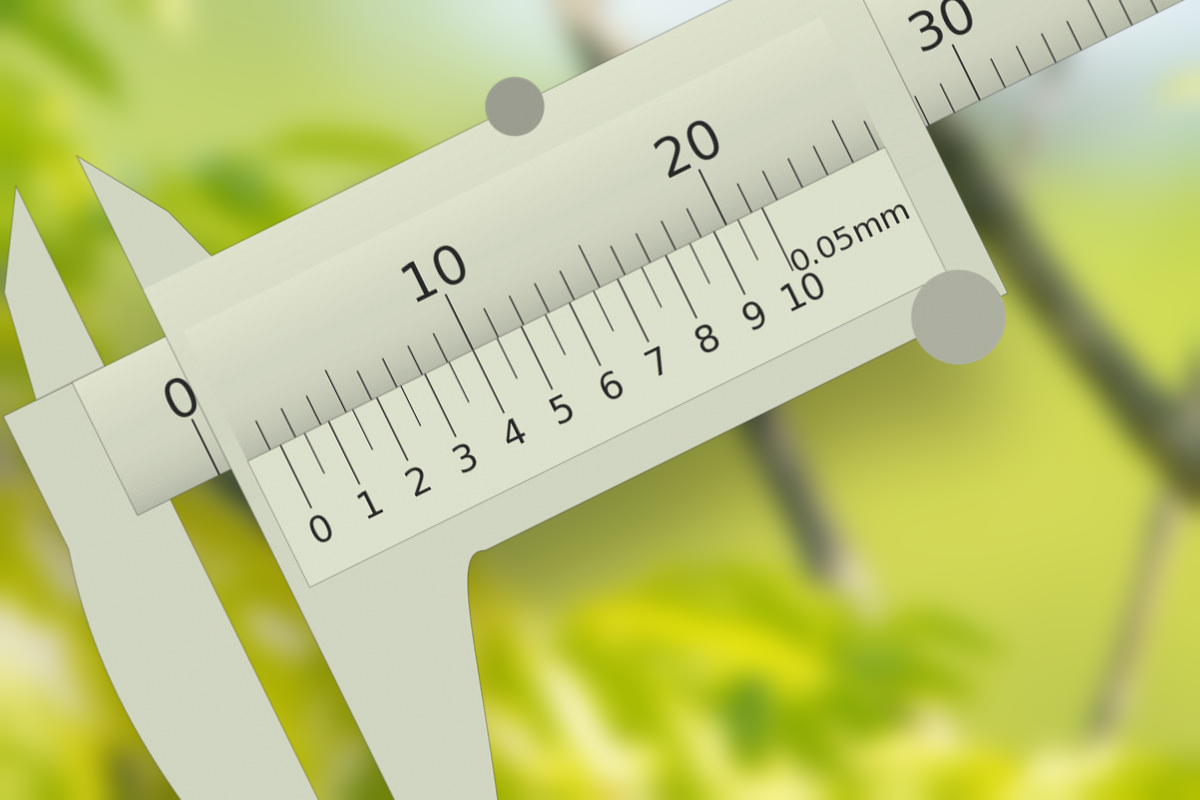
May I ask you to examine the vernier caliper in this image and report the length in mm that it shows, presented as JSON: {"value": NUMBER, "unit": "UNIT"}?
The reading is {"value": 2.40, "unit": "mm"}
